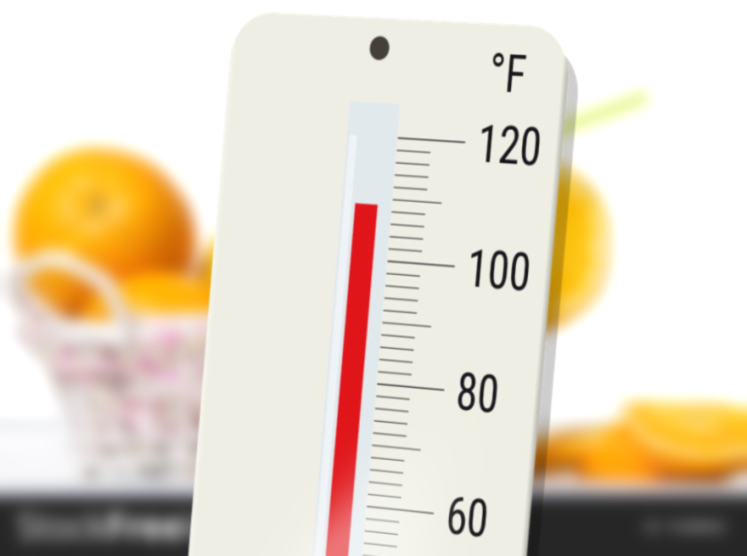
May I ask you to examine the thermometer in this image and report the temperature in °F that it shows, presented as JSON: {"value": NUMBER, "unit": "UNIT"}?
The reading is {"value": 109, "unit": "°F"}
